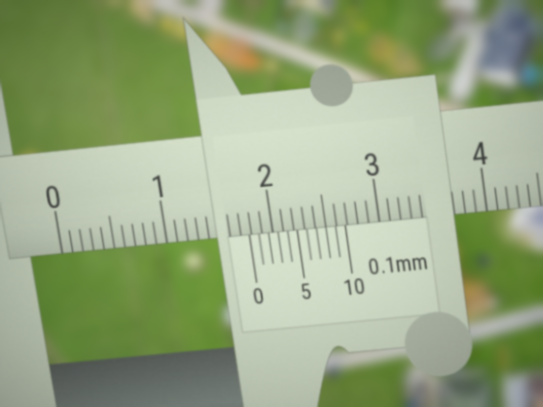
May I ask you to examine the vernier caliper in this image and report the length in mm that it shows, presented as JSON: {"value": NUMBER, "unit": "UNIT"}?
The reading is {"value": 17.8, "unit": "mm"}
